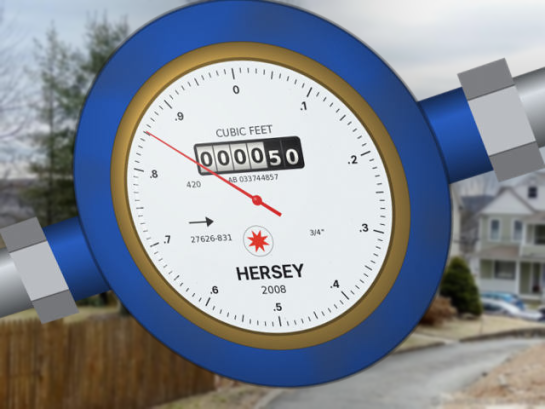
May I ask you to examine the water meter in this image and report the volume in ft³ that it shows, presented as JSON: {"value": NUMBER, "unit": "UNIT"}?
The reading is {"value": 49.85, "unit": "ft³"}
